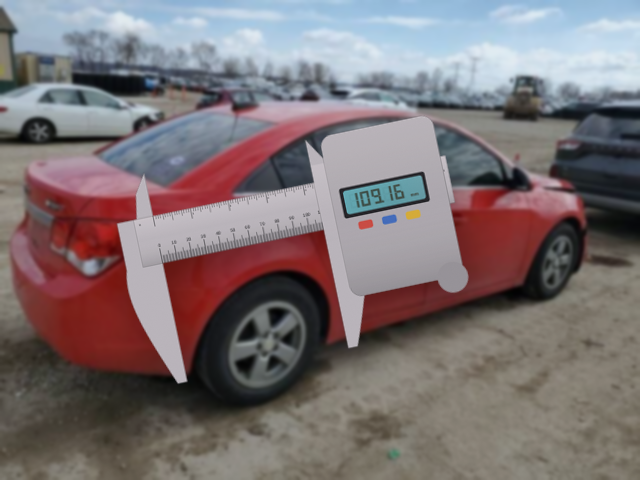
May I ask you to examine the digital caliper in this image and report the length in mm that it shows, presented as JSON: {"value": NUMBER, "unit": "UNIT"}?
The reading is {"value": 109.16, "unit": "mm"}
